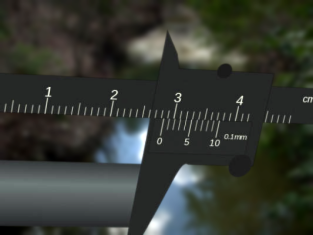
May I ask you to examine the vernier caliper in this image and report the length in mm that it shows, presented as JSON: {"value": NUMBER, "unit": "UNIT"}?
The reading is {"value": 28.4, "unit": "mm"}
